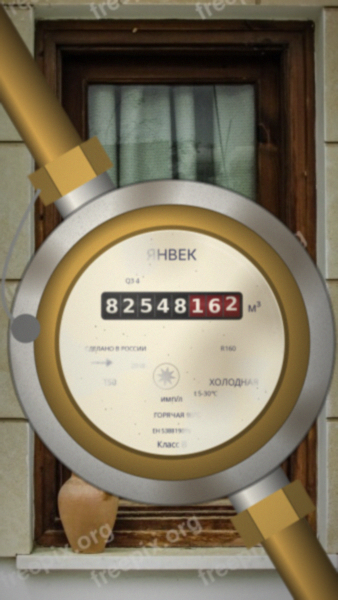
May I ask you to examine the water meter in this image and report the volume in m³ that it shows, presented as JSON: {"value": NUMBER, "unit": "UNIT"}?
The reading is {"value": 82548.162, "unit": "m³"}
